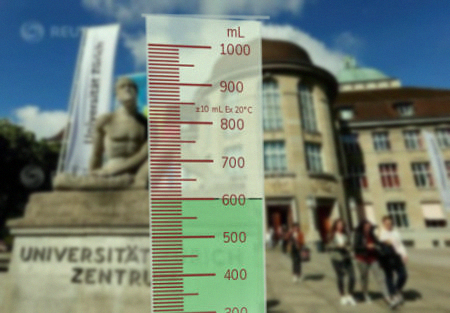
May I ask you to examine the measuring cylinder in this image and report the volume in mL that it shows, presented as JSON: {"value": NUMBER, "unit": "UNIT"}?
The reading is {"value": 600, "unit": "mL"}
